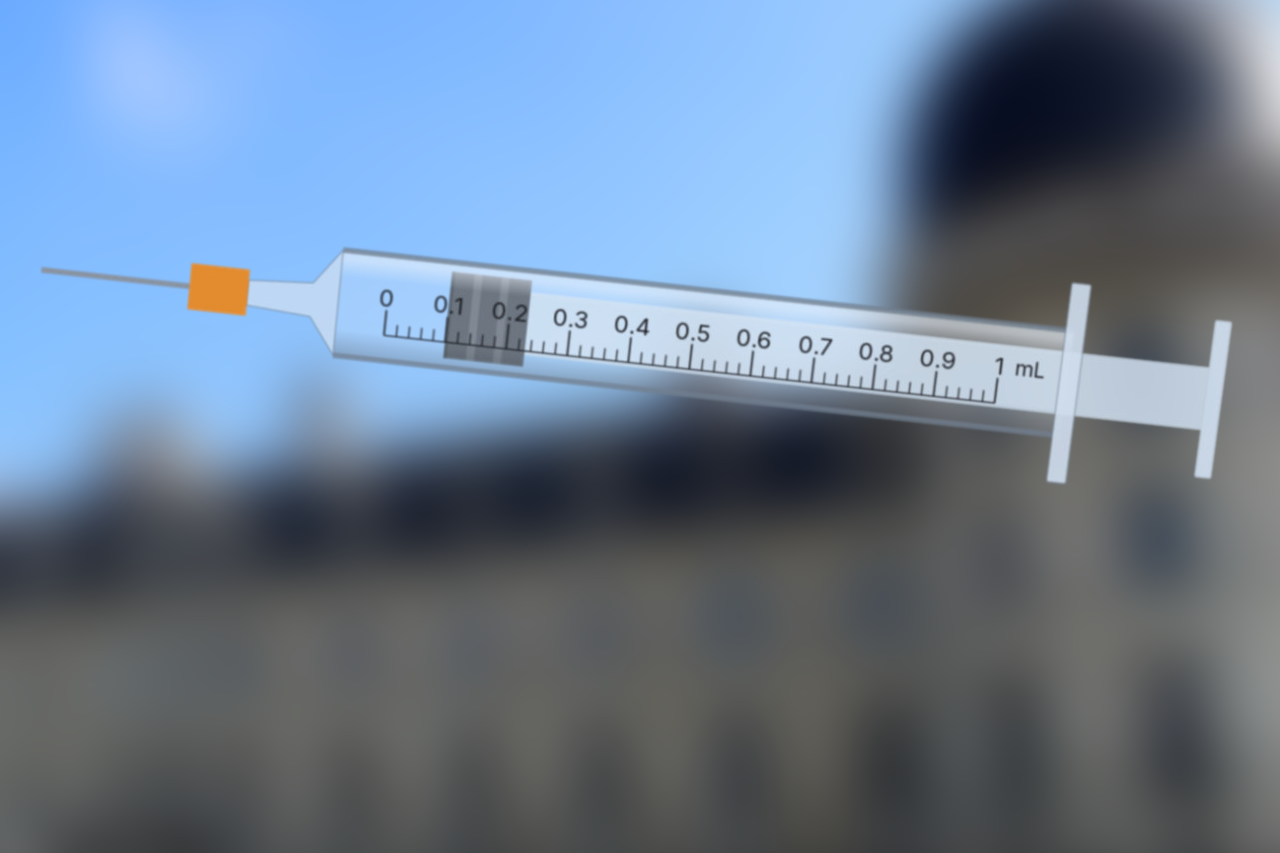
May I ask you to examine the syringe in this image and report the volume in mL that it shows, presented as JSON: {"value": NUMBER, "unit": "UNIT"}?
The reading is {"value": 0.1, "unit": "mL"}
